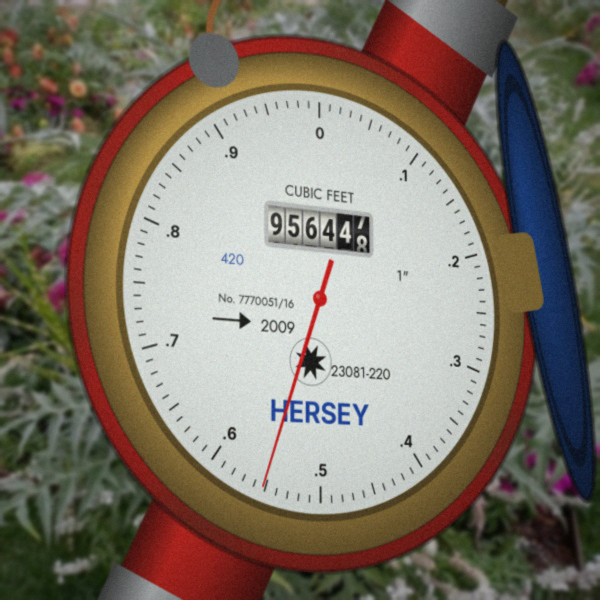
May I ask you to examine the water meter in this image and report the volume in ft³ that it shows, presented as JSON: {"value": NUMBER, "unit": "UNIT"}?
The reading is {"value": 956447.55, "unit": "ft³"}
